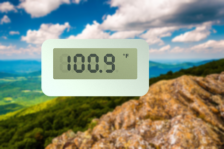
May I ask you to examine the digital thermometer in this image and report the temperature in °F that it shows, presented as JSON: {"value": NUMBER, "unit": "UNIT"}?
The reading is {"value": 100.9, "unit": "°F"}
